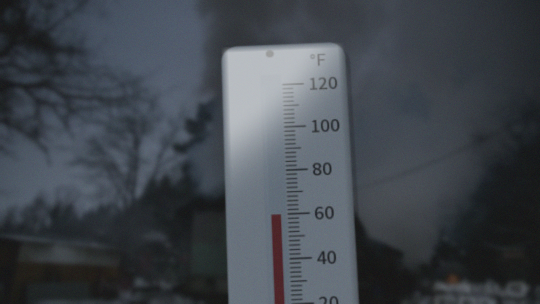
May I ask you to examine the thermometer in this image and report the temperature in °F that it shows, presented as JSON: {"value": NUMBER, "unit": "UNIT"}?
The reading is {"value": 60, "unit": "°F"}
